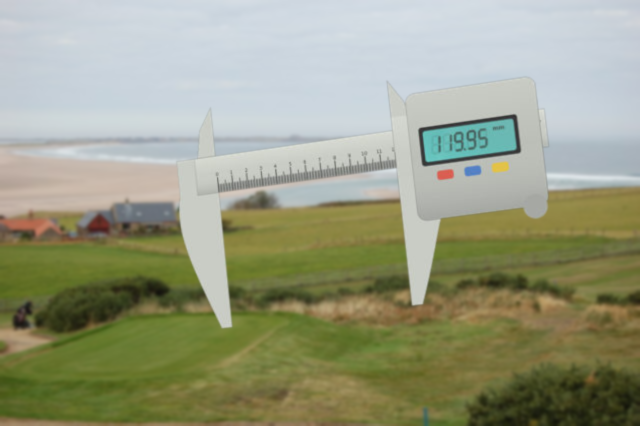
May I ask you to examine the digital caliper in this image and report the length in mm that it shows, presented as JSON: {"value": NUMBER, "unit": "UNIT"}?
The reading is {"value": 119.95, "unit": "mm"}
